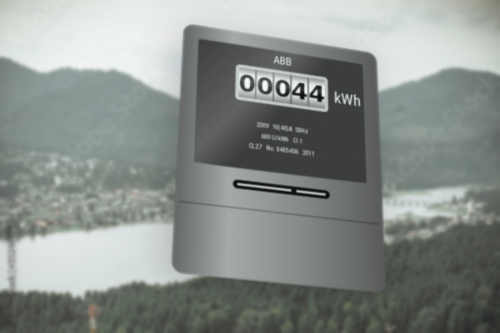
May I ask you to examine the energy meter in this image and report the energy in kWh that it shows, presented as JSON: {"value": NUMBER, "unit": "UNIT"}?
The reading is {"value": 44, "unit": "kWh"}
